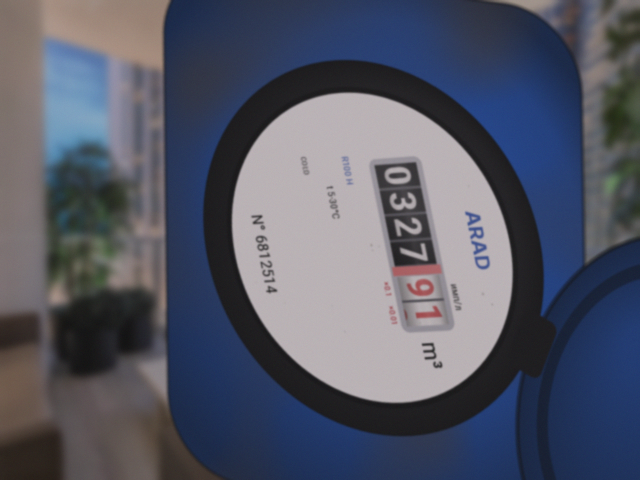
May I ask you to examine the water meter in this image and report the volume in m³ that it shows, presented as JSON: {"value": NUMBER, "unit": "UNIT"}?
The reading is {"value": 327.91, "unit": "m³"}
